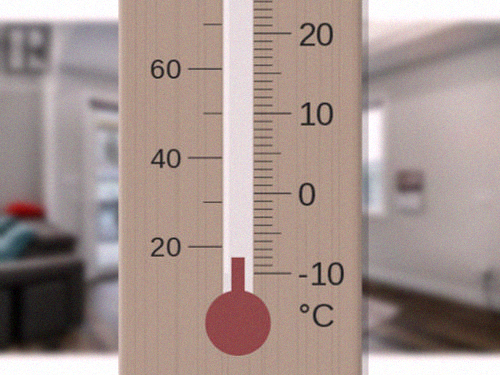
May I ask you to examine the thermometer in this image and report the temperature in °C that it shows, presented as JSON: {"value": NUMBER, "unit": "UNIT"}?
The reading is {"value": -8, "unit": "°C"}
